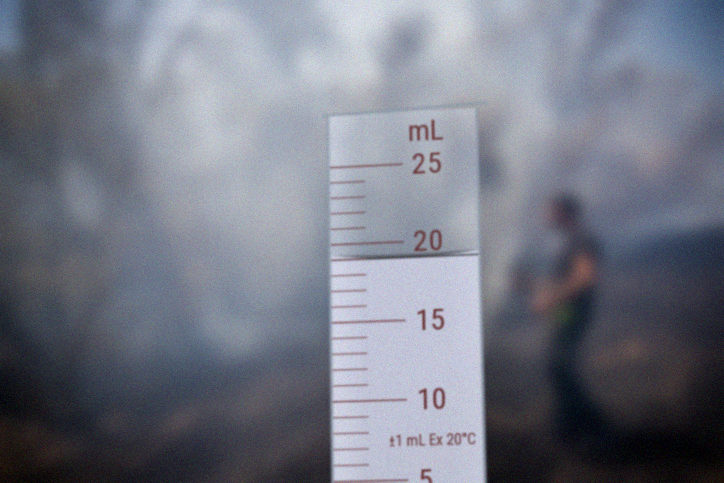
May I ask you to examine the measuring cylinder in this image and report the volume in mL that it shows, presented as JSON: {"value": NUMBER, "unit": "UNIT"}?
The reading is {"value": 19, "unit": "mL"}
